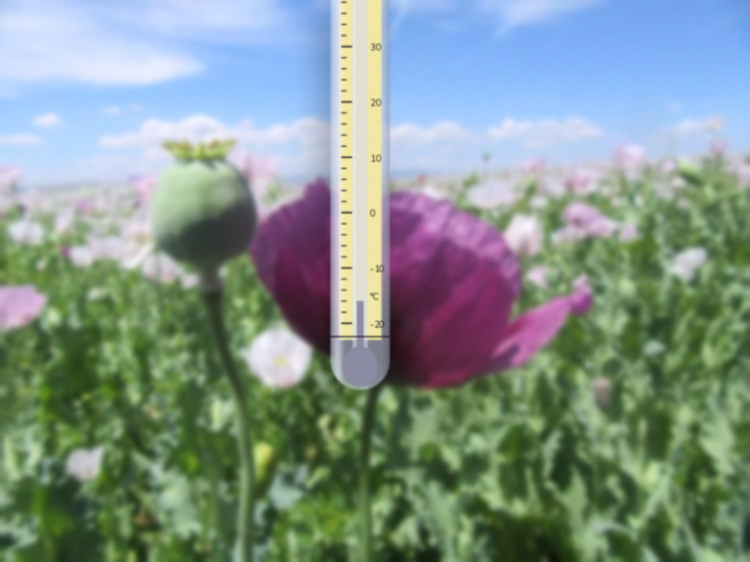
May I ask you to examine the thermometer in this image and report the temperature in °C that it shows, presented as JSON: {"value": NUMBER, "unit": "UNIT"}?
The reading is {"value": -16, "unit": "°C"}
